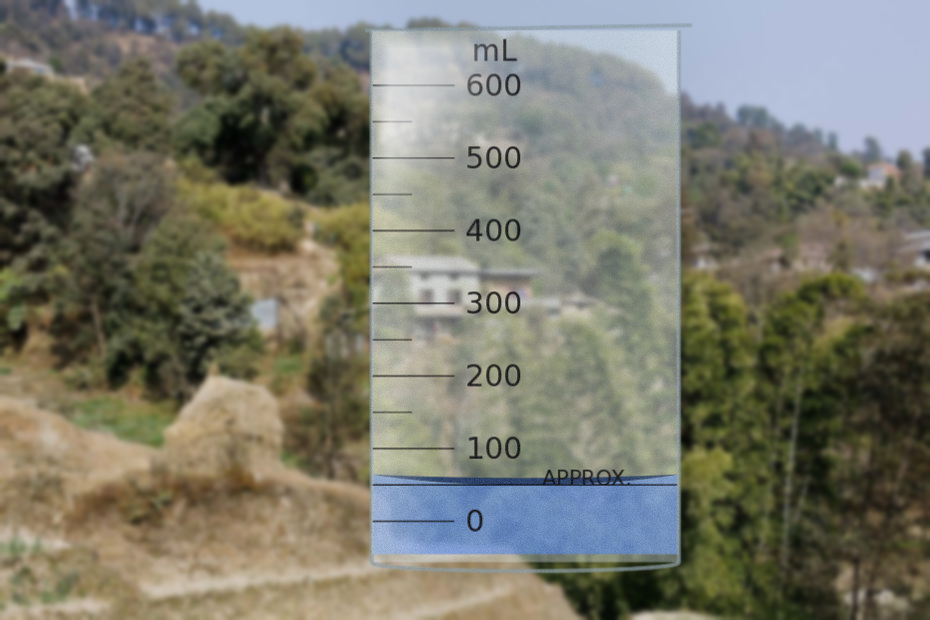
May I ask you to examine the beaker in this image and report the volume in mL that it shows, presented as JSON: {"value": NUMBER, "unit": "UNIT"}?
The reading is {"value": 50, "unit": "mL"}
